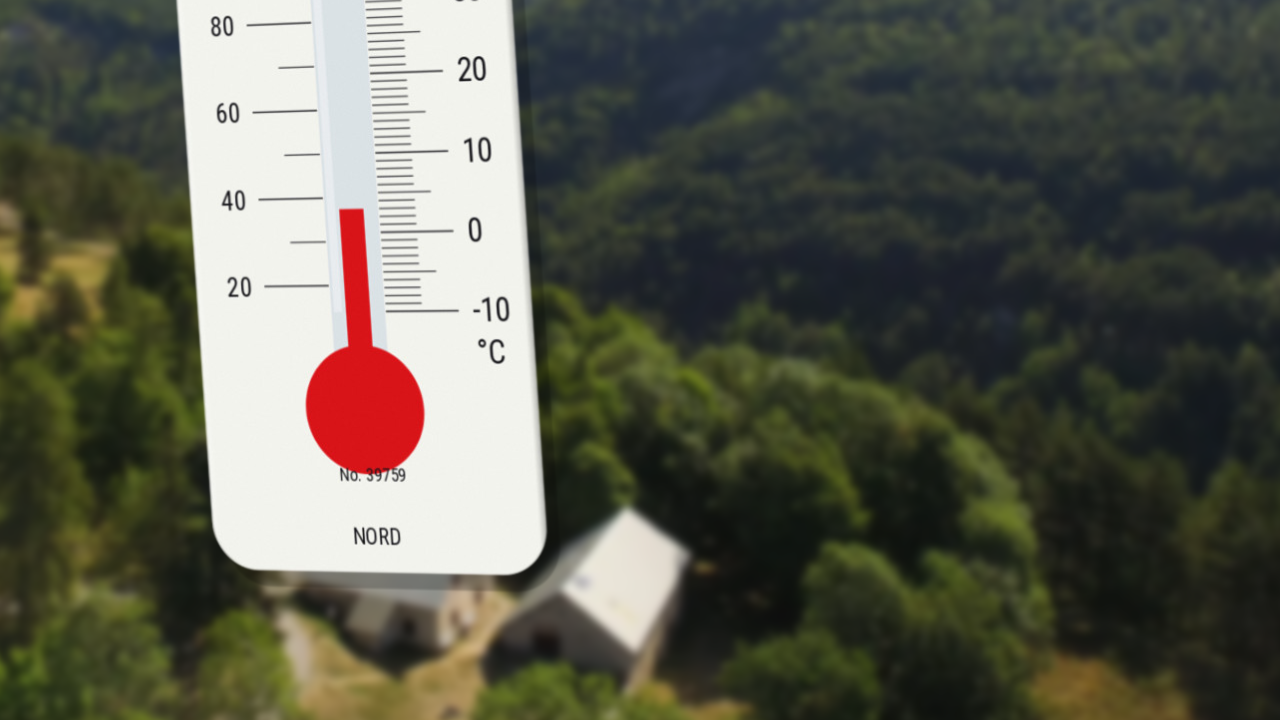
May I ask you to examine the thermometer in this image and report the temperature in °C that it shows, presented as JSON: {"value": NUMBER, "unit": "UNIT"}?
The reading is {"value": 3, "unit": "°C"}
